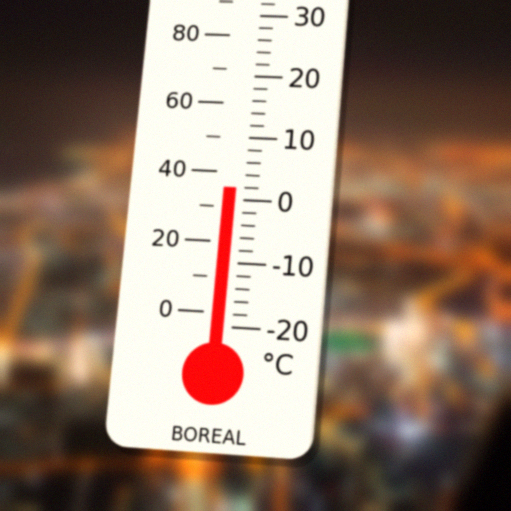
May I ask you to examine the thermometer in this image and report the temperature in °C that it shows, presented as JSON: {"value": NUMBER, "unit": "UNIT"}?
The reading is {"value": 2, "unit": "°C"}
